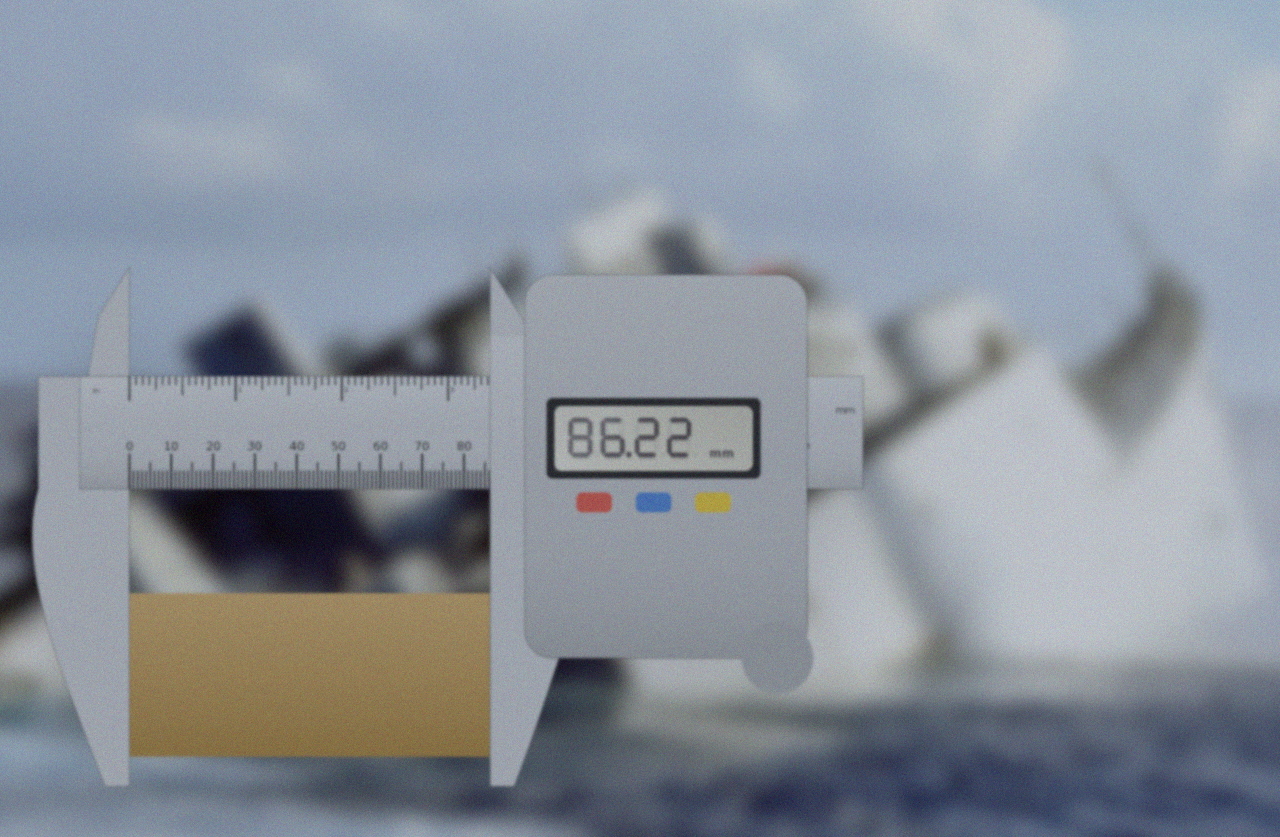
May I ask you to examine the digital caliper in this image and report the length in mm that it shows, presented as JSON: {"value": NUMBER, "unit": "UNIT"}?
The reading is {"value": 86.22, "unit": "mm"}
